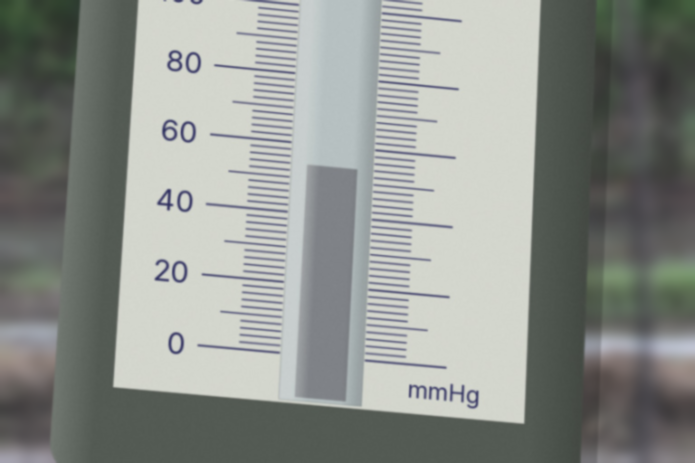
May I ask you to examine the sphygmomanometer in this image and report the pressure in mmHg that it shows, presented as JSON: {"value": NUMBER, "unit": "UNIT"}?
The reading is {"value": 54, "unit": "mmHg"}
